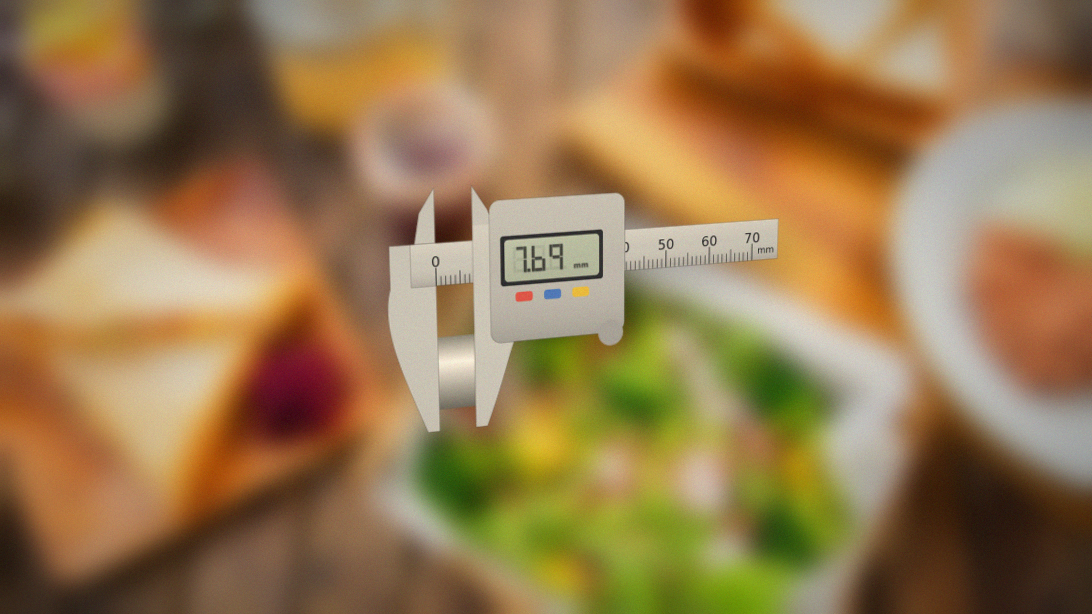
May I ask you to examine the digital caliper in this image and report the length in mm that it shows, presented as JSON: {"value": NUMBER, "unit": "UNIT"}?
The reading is {"value": 7.69, "unit": "mm"}
